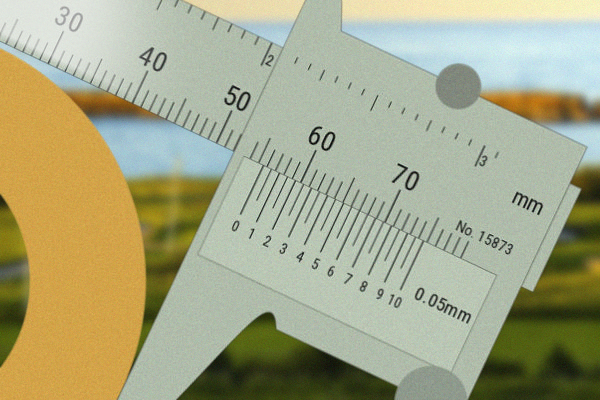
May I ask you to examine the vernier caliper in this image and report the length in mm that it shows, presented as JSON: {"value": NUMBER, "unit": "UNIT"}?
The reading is {"value": 55.6, "unit": "mm"}
